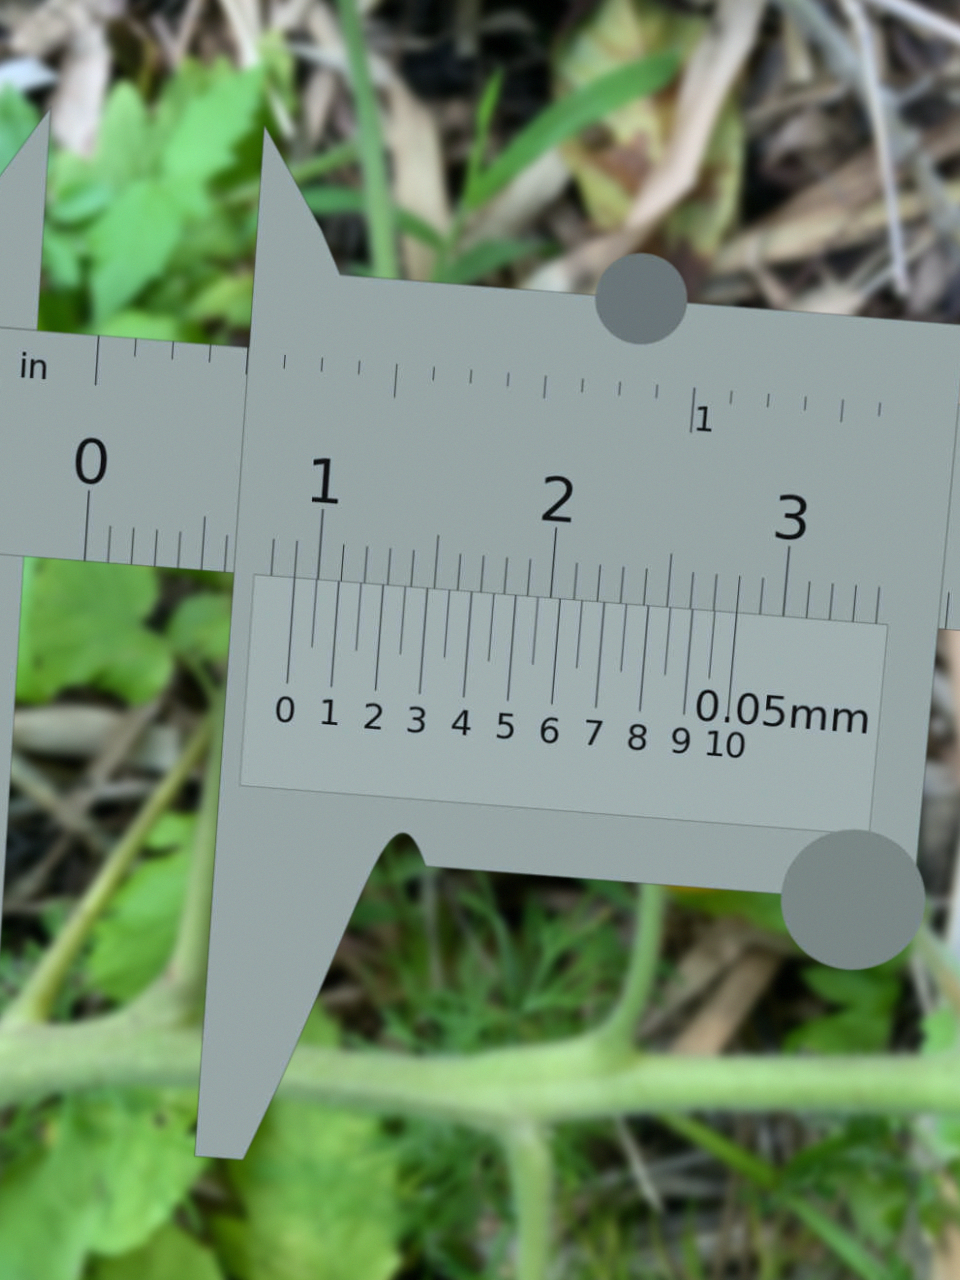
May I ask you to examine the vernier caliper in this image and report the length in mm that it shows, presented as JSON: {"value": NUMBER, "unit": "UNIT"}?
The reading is {"value": 9.0, "unit": "mm"}
